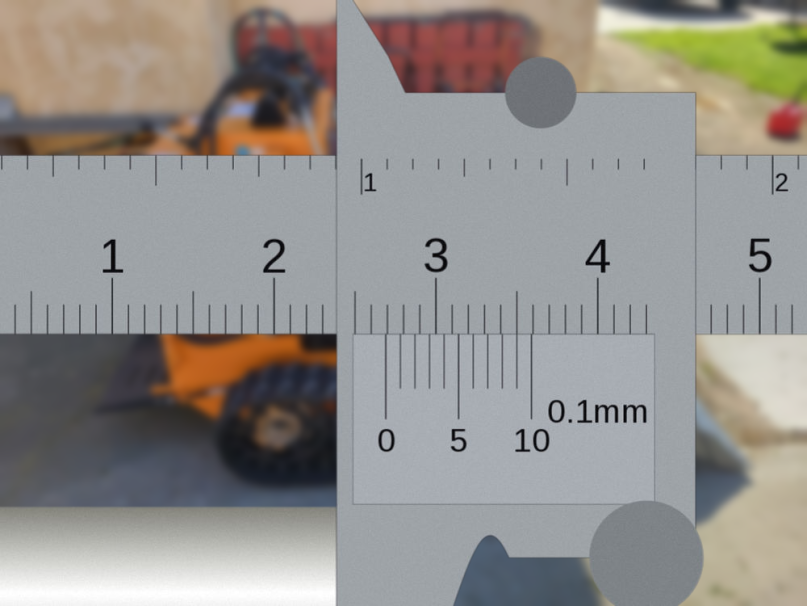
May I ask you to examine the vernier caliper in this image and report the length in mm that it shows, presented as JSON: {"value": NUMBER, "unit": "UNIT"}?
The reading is {"value": 26.9, "unit": "mm"}
